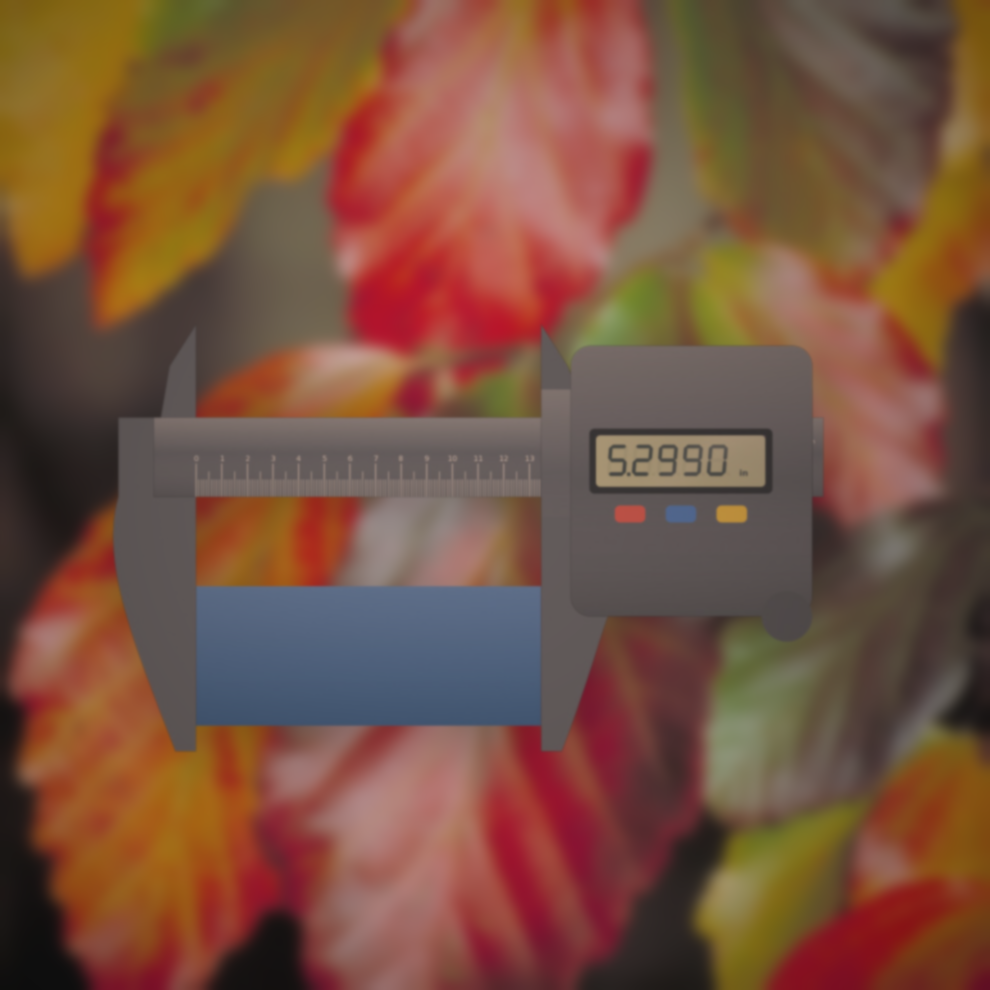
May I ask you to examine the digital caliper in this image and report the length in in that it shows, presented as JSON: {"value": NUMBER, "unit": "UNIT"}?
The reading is {"value": 5.2990, "unit": "in"}
